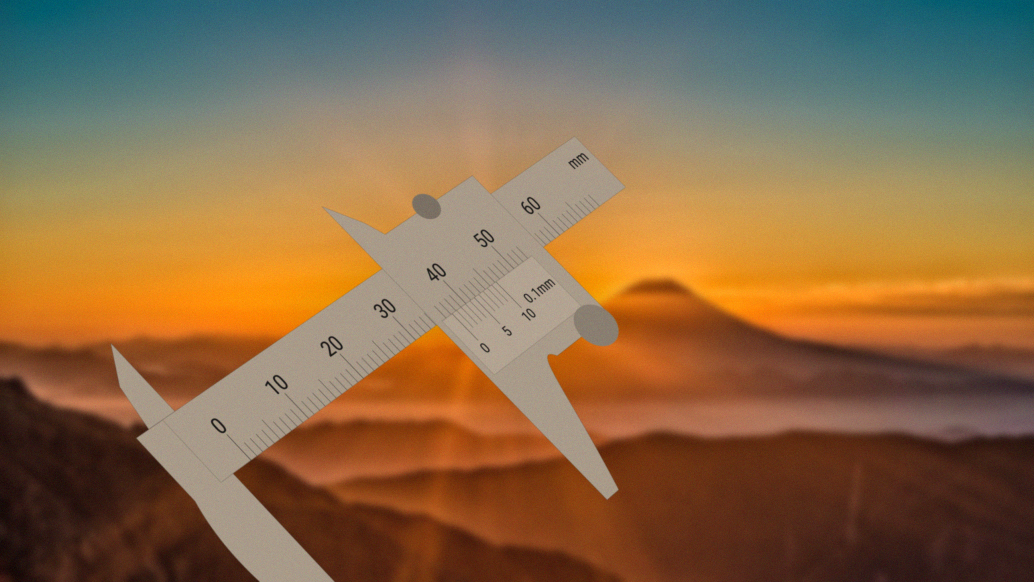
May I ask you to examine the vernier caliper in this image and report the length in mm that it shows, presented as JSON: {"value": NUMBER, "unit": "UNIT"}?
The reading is {"value": 37.2, "unit": "mm"}
